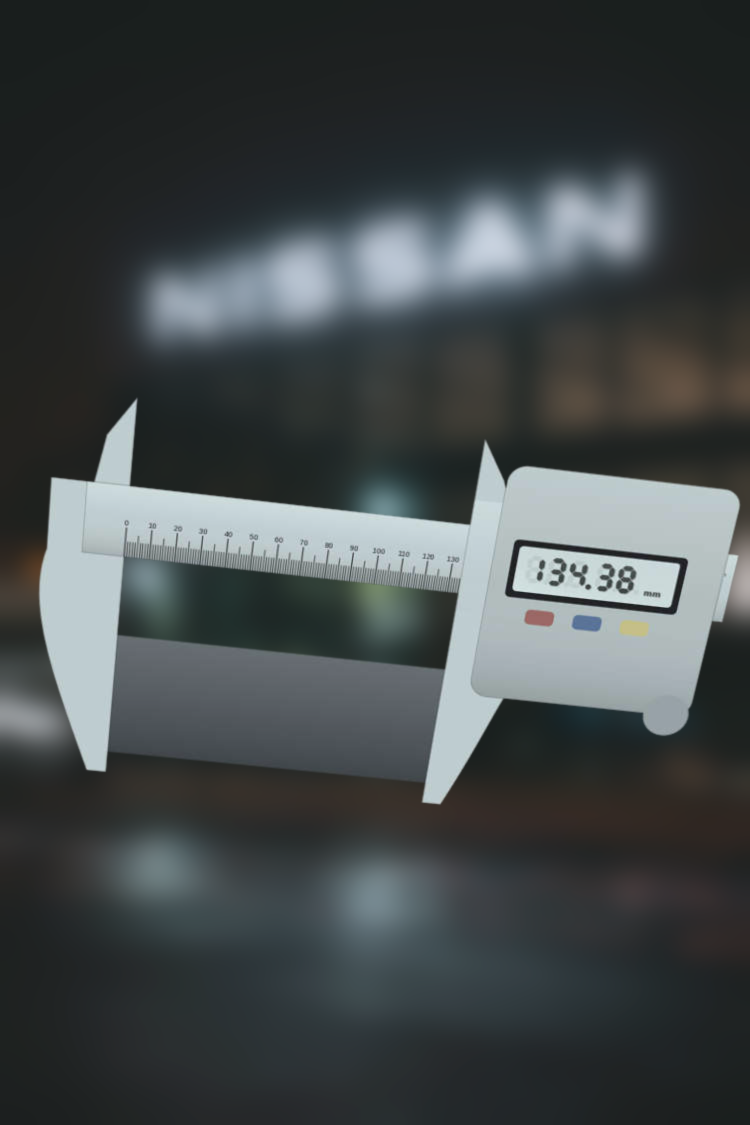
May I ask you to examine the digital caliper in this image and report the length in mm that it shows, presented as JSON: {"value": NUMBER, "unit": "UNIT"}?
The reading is {"value": 134.38, "unit": "mm"}
